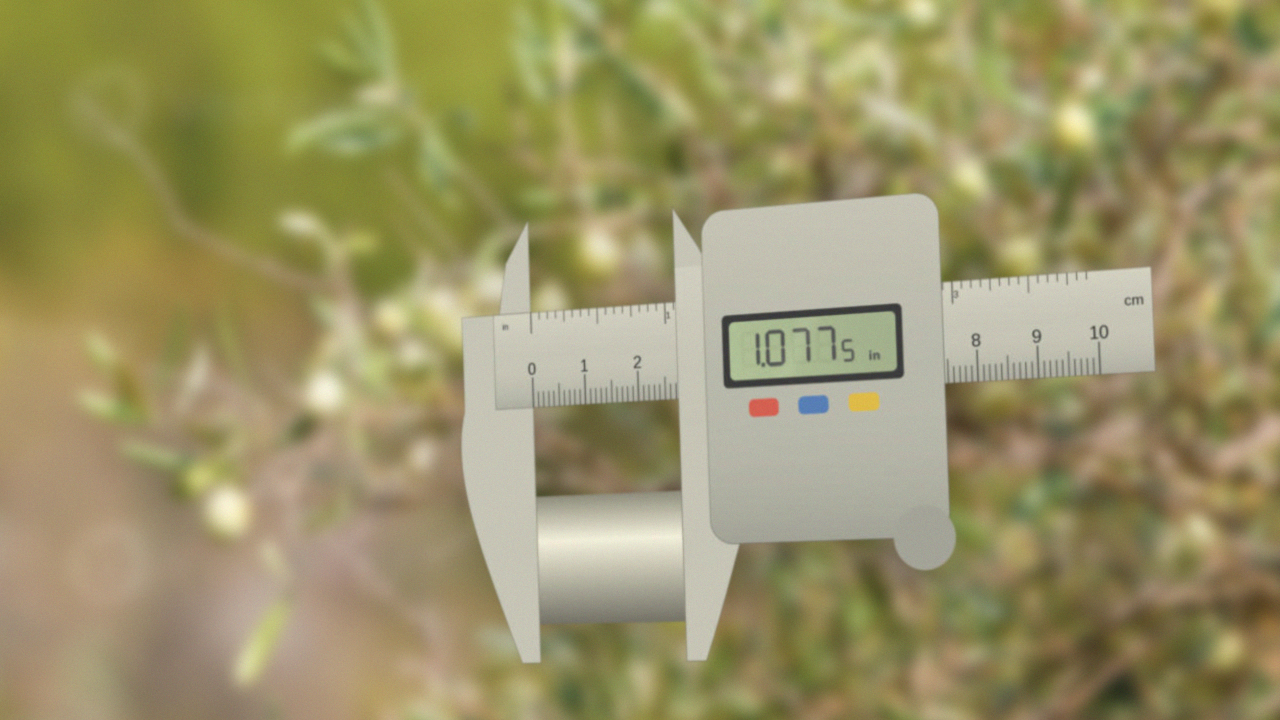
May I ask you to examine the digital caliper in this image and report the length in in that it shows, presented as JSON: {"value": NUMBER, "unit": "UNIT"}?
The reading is {"value": 1.0775, "unit": "in"}
